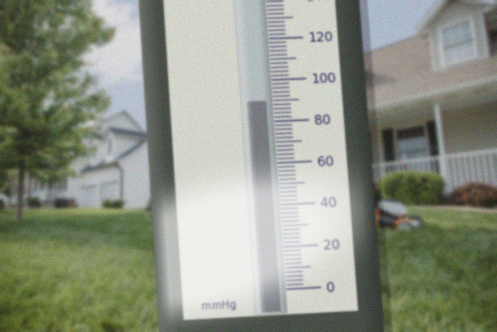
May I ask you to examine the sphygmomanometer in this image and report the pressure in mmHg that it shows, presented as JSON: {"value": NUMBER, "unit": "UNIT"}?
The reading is {"value": 90, "unit": "mmHg"}
